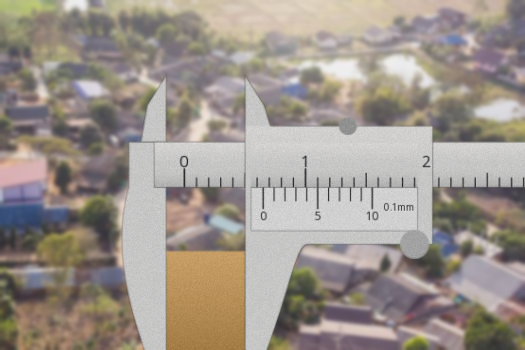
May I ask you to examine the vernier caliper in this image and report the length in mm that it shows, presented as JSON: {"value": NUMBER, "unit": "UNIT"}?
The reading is {"value": 6.5, "unit": "mm"}
